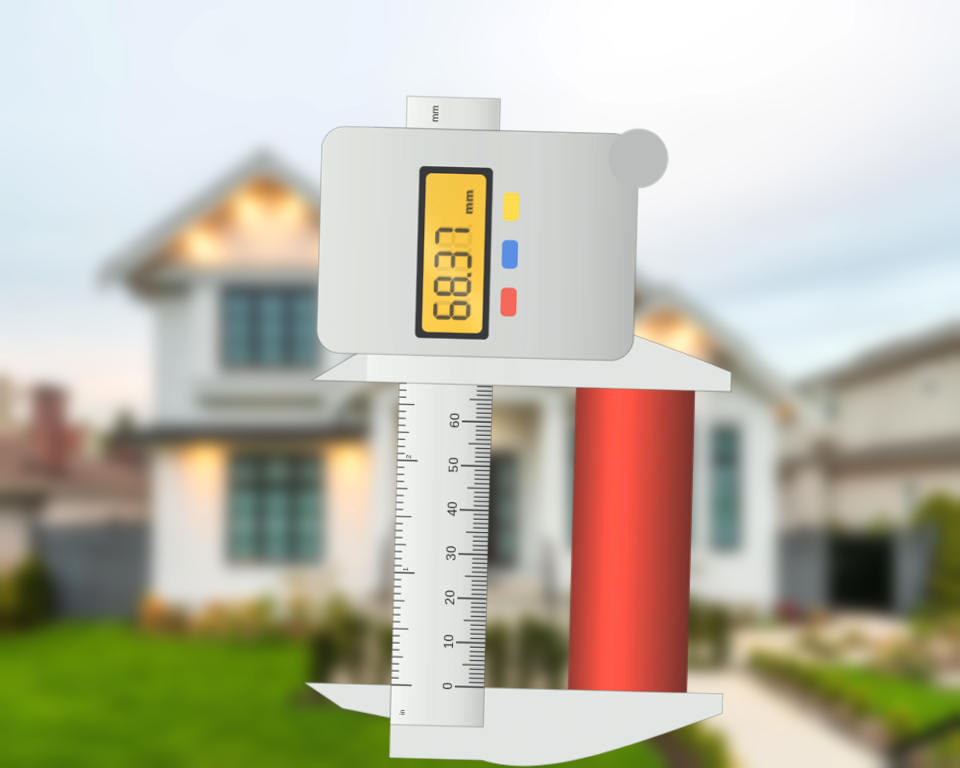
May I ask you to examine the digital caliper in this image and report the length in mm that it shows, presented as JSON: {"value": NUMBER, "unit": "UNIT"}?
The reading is {"value": 68.37, "unit": "mm"}
